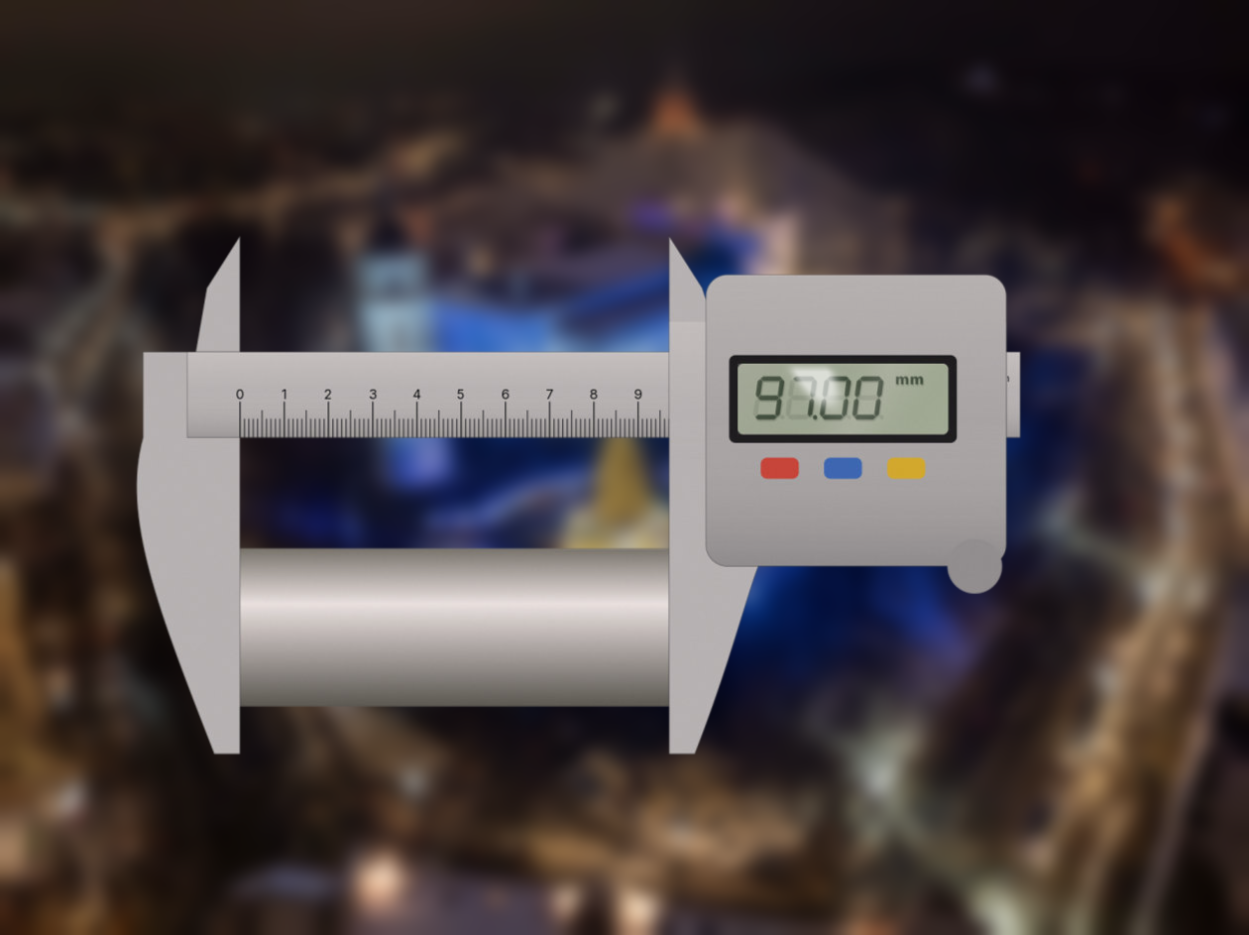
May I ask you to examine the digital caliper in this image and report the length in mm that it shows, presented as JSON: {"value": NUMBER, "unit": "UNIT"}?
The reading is {"value": 97.00, "unit": "mm"}
